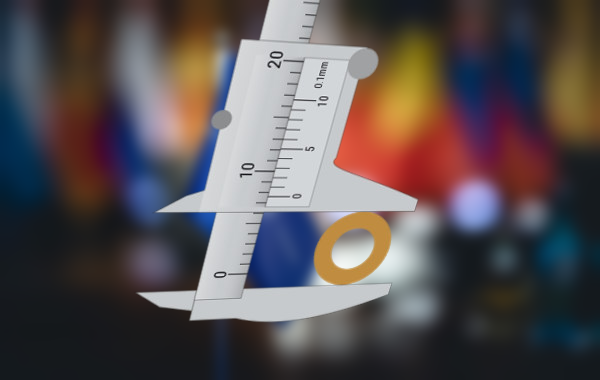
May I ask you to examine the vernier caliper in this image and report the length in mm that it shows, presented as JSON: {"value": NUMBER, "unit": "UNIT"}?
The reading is {"value": 7.6, "unit": "mm"}
